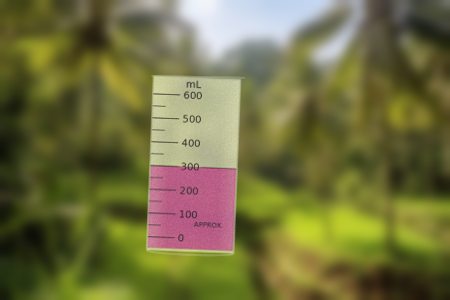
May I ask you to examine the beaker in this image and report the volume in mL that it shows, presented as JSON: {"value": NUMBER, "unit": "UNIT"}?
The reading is {"value": 300, "unit": "mL"}
